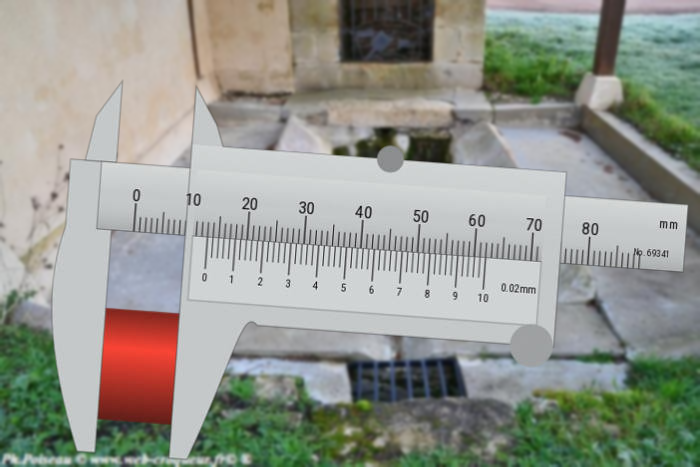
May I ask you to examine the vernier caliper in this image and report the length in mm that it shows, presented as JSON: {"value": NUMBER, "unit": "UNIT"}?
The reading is {"value": 13.0, "unit": "mm"}
